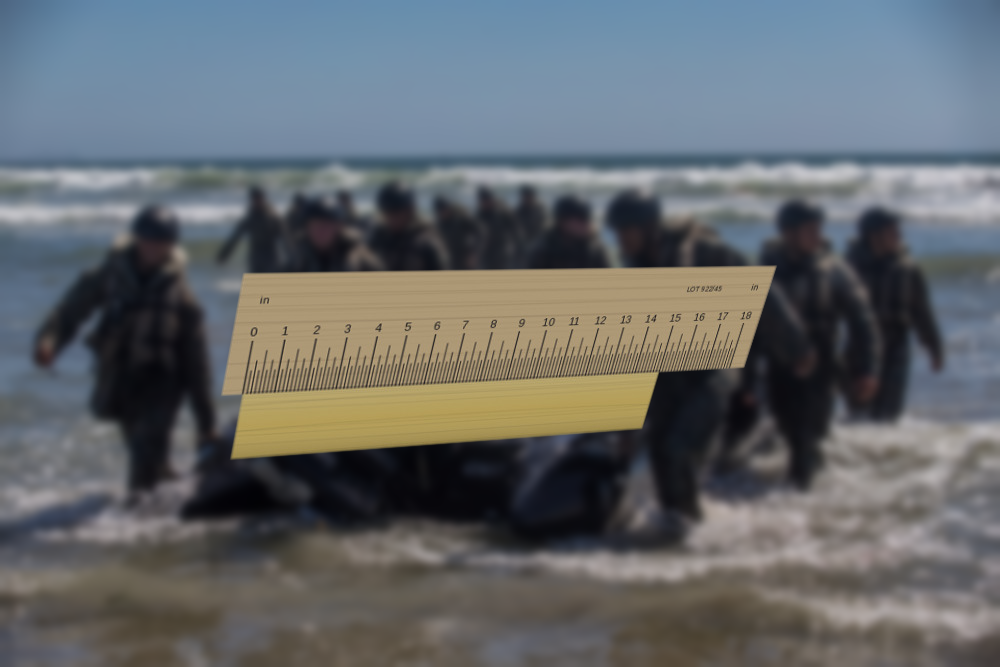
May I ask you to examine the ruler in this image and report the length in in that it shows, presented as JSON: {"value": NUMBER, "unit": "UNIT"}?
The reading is {"value": 15, "unit": "in"}
